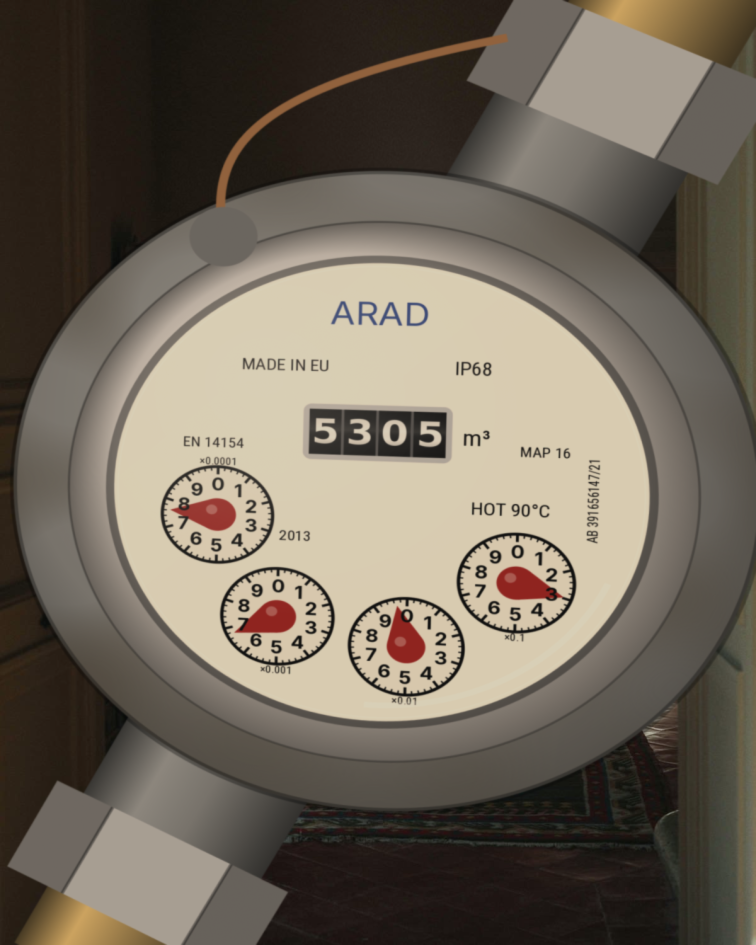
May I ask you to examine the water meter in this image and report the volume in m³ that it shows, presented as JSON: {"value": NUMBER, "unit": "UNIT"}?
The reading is {"value": 5305.2967, "unit": "m³"}
